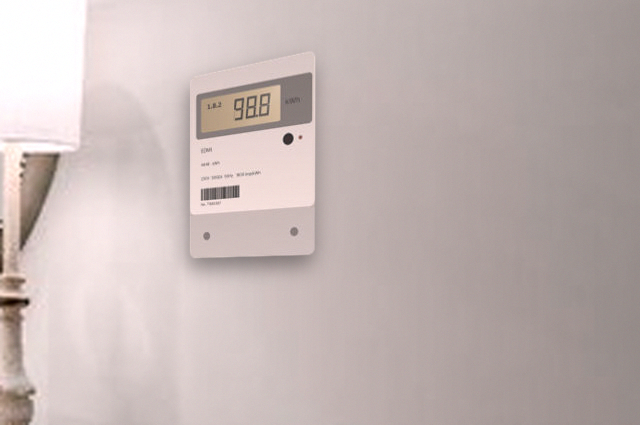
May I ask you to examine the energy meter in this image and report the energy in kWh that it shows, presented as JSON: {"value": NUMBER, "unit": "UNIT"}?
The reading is {"value": 98.8, "unit": "kWh"}
